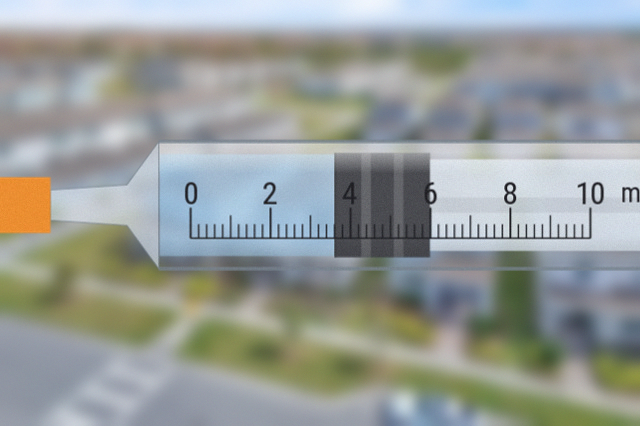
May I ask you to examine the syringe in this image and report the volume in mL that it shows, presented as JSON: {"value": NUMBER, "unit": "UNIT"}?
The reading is {"value": 3.6, "unit": "mL"}
